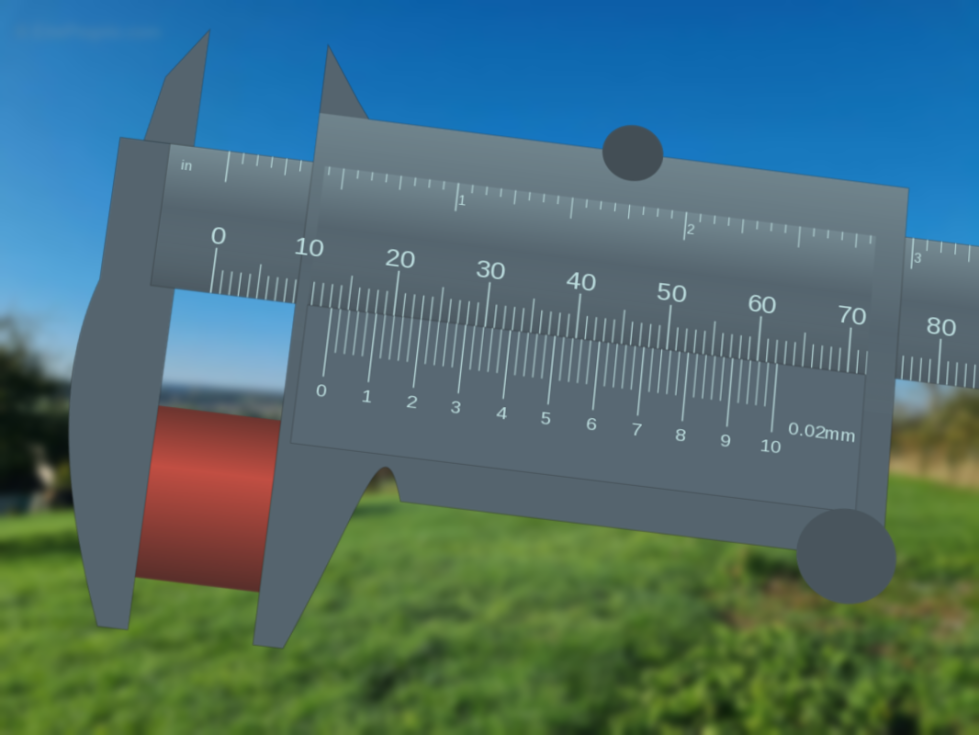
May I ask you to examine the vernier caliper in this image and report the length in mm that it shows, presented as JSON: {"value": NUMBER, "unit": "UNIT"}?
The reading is {"value": 13.2, "unit": "mm"}
